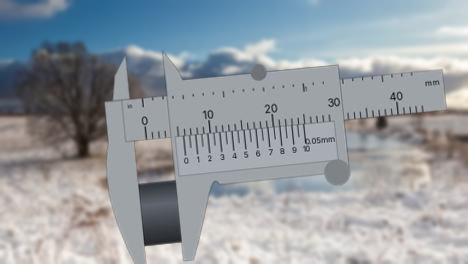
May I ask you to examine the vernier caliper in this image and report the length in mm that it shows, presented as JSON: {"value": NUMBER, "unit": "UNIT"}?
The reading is {"value": 5.8, "unit": "mm"}
